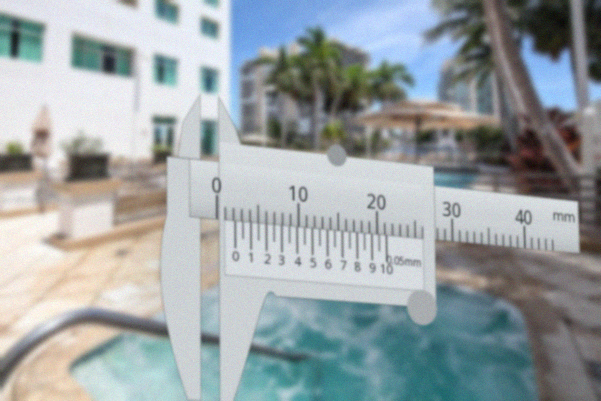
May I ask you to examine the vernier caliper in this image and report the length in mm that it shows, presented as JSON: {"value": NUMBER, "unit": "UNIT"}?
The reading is {"value": 2.2, "unit": "mm"}
